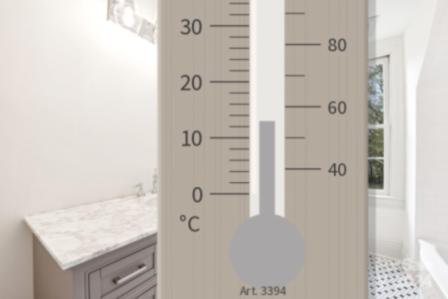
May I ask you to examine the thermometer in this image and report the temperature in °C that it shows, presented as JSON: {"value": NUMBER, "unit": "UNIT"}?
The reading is {"value": 13, "unit": "°C"}
